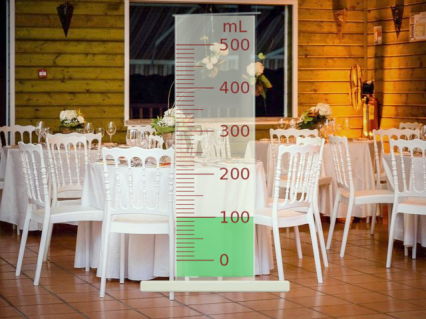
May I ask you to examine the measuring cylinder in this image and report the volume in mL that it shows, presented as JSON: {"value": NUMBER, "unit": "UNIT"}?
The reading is {"value": 100, "unit": "mL"}
